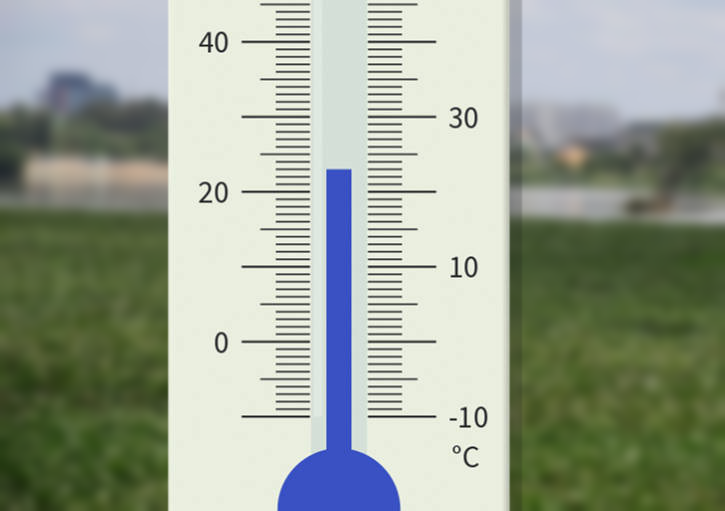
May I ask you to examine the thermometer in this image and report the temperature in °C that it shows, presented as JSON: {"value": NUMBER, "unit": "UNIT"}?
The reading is {"value": 23, "unit": "°C"}
